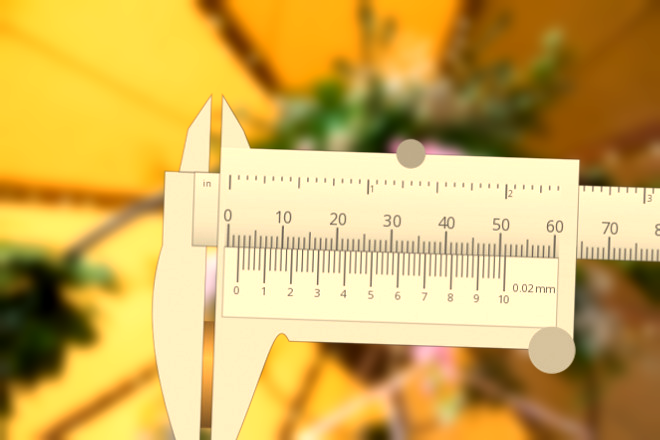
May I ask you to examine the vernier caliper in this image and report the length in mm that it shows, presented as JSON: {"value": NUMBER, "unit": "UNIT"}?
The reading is {"value": 2.0, "unit": "mm"}
